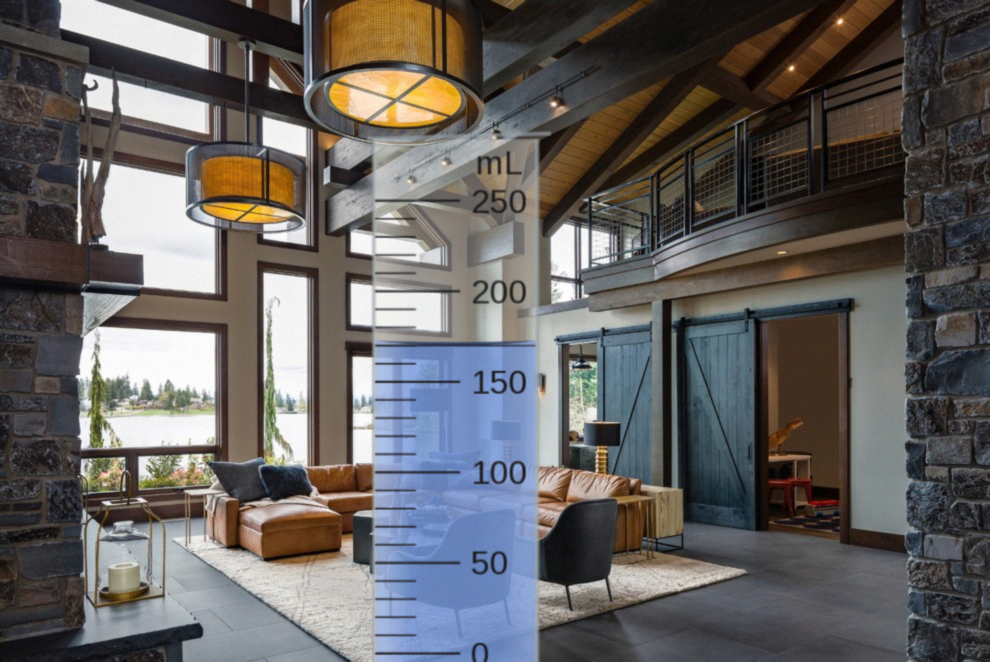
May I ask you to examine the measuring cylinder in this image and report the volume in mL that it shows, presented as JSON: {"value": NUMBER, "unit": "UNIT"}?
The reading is {"value": 170, "unit": "mL"}
